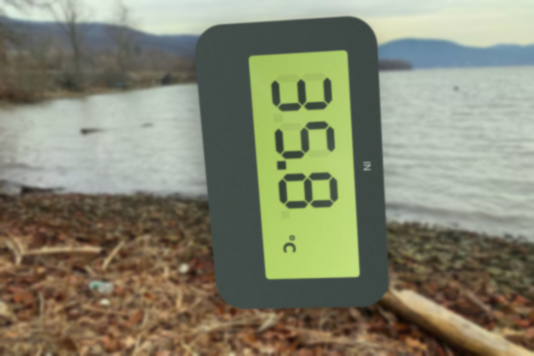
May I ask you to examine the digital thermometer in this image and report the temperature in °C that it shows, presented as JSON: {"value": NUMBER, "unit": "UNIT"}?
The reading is {"value": 35.8, "unit": "°C"}
